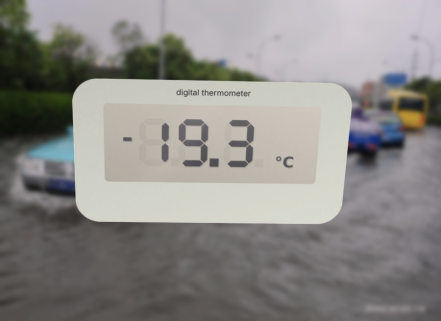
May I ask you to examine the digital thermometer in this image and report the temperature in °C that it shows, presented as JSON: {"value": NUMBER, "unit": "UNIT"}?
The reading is {"value": -19.3, "unit": "°C"}
